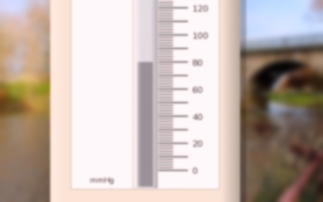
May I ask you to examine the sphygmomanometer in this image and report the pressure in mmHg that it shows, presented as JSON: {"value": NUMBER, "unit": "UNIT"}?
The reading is {"value": 80, "unit": "mmHg"}
